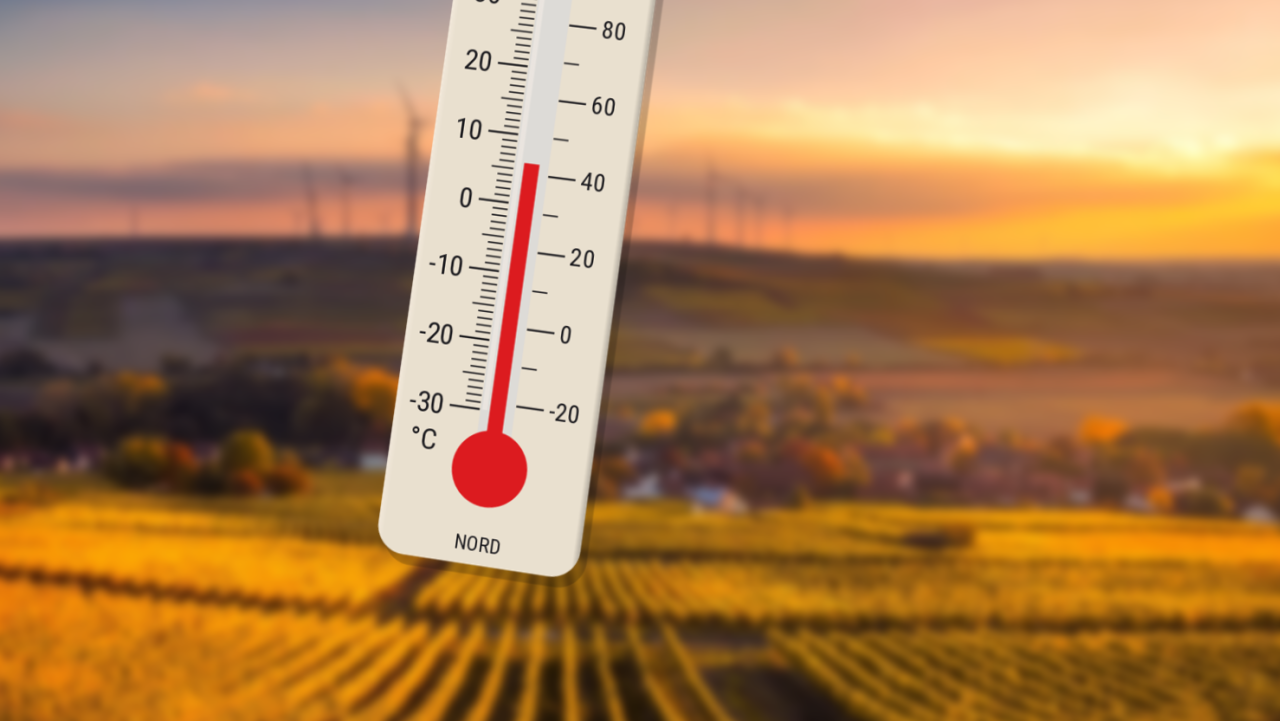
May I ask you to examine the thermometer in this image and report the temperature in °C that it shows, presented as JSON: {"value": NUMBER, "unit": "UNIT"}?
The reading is {"value": 6, "unit": "°C"}
